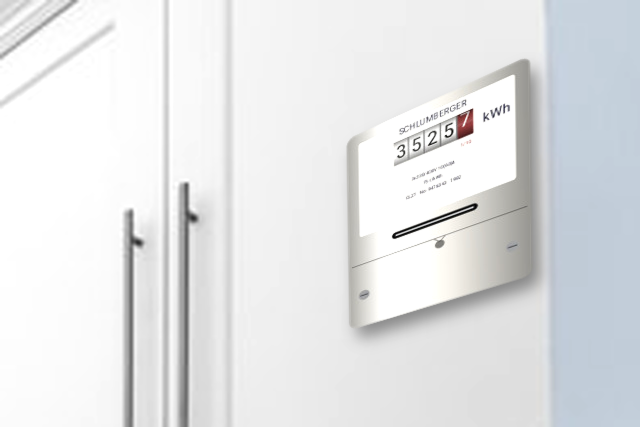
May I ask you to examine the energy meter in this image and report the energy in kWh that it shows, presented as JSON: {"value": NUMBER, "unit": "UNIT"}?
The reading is {"value": 3525.7, "unit": "kWh"}
